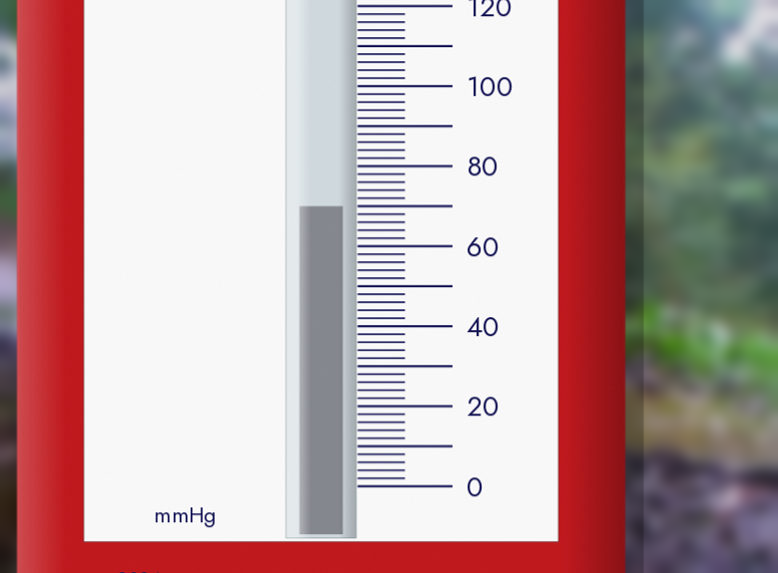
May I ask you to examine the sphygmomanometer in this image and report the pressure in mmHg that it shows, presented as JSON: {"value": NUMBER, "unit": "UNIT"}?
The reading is {"value": 70, "unit": "mmHg"}
